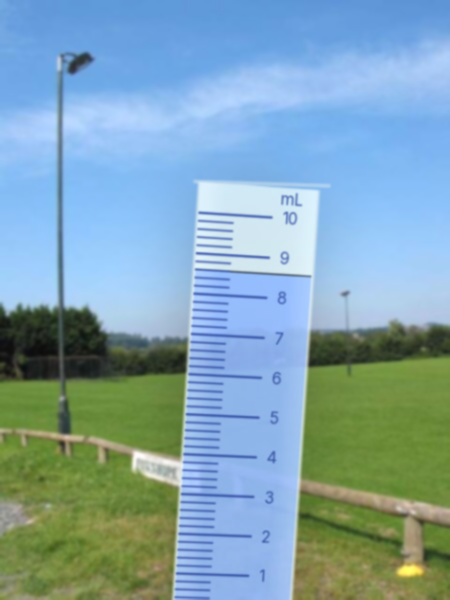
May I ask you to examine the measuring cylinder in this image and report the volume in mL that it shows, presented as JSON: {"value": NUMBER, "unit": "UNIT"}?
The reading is {"value": 8.6, "unit": "mL"}
